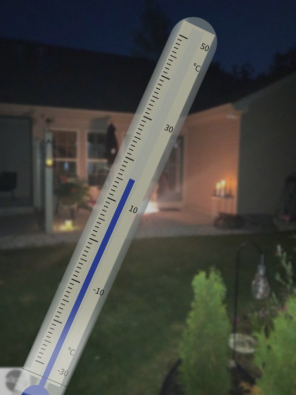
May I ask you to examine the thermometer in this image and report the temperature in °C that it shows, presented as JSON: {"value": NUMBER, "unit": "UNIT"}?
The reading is {"value": 16, "unit": "°C"}
